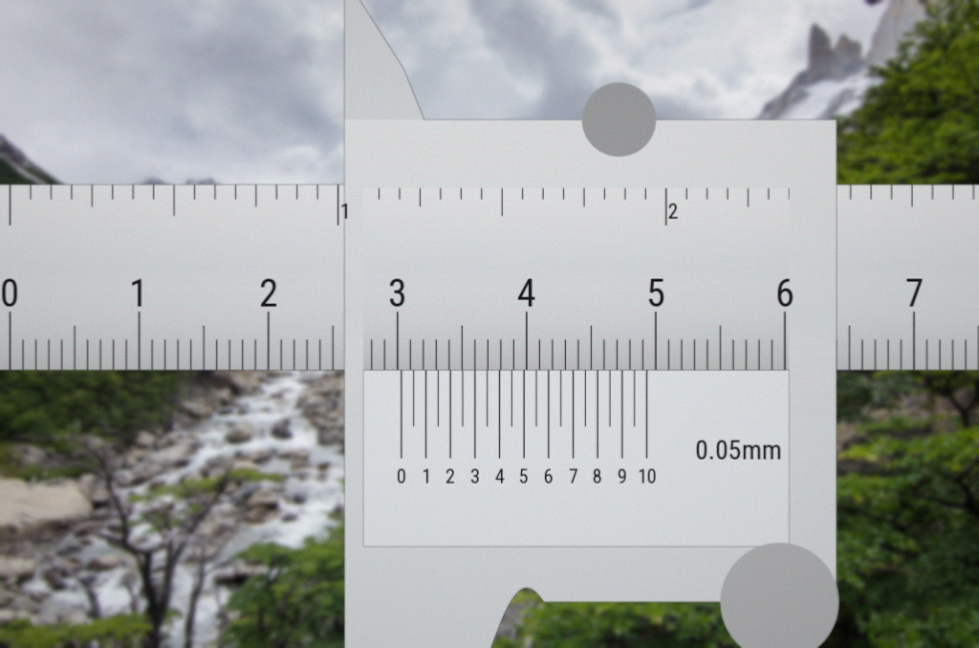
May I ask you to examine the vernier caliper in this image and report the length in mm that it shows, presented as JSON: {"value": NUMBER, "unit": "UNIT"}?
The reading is {"value": 30.3, "unit": "mm"}
